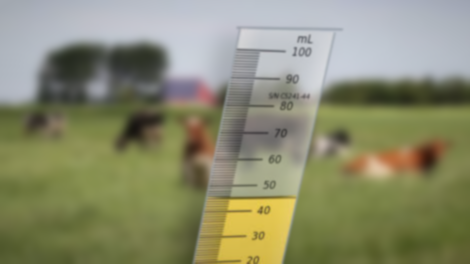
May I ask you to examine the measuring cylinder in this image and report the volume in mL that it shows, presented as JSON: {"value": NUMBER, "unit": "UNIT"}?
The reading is {"value": 45, "unit": "mL"}
